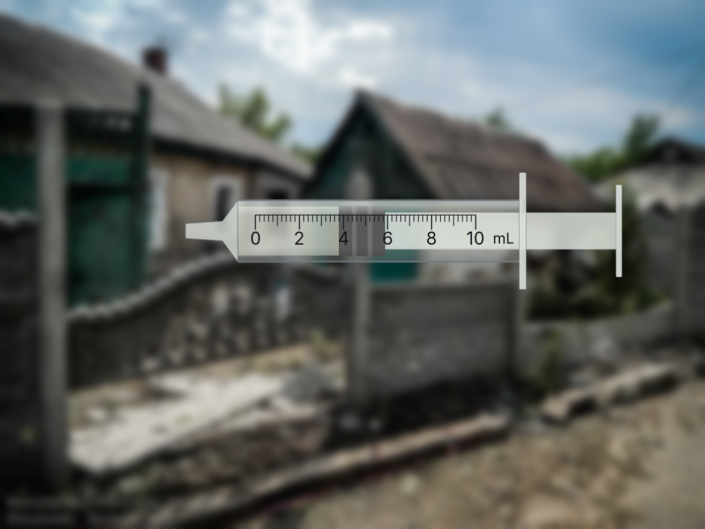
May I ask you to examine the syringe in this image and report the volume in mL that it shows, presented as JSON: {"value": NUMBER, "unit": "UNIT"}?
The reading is {"value": 3.8, "unit": "mL"}
